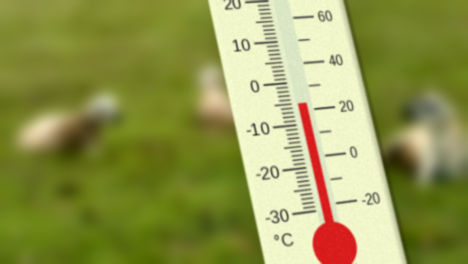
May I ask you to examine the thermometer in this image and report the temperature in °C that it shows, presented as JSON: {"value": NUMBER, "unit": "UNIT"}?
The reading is {"value": -5, "unit": "°C"}
